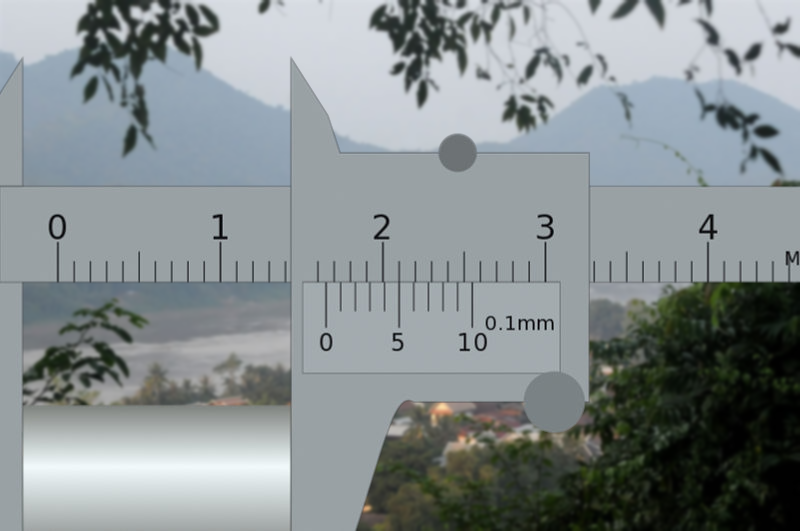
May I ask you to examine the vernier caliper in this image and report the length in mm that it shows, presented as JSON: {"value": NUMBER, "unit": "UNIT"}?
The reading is {"value": 16.5, "unit": "mm"}
